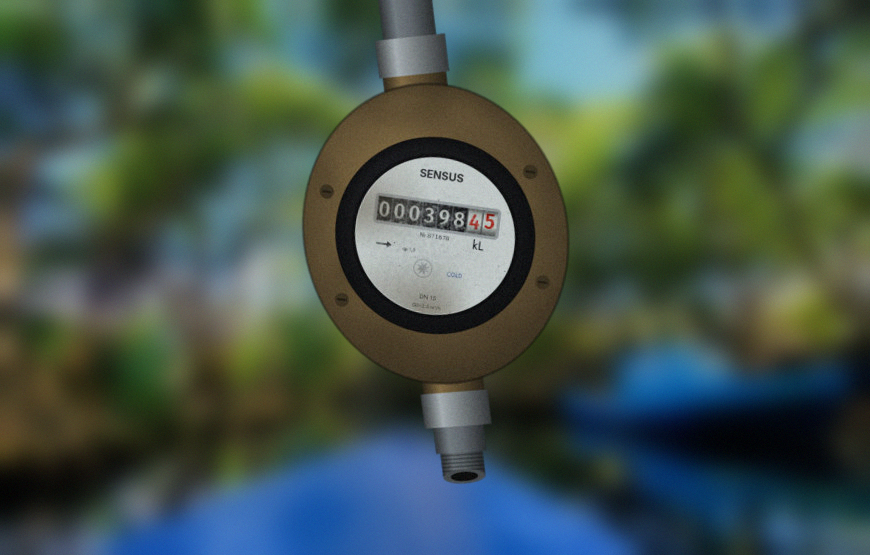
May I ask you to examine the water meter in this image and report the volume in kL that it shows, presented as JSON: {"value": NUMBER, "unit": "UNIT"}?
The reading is {"value": 398.45, "unit": "kL"}
